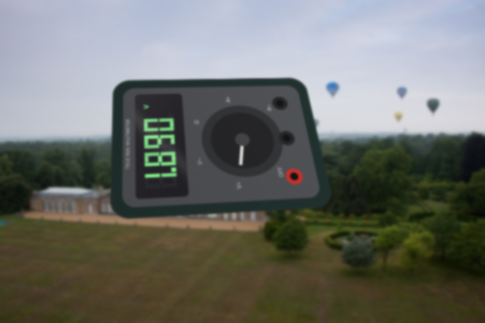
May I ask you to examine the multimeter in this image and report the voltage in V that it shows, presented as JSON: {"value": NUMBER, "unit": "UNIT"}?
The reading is {"value": 1.890, "unit": "V"}
